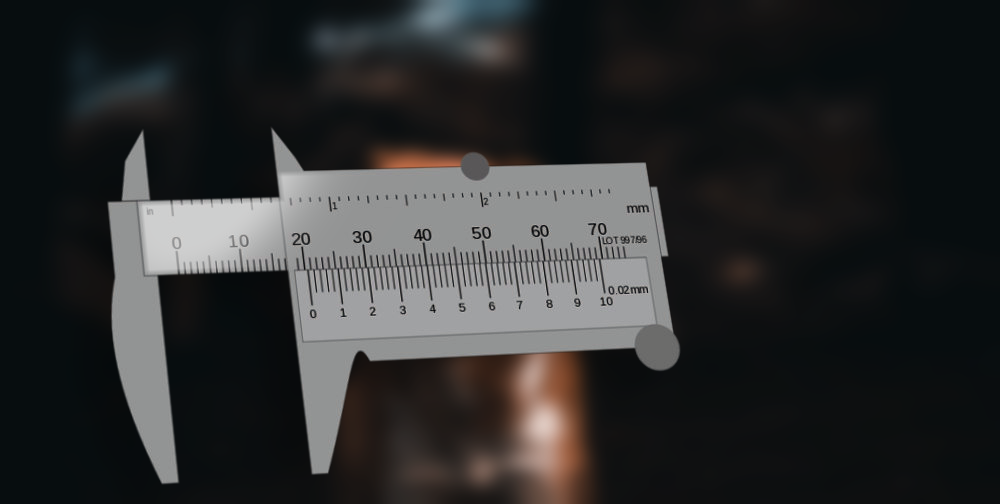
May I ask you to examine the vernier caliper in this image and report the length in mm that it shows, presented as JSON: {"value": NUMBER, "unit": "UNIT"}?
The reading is {"value": 20.5, "unit": "mm"}
